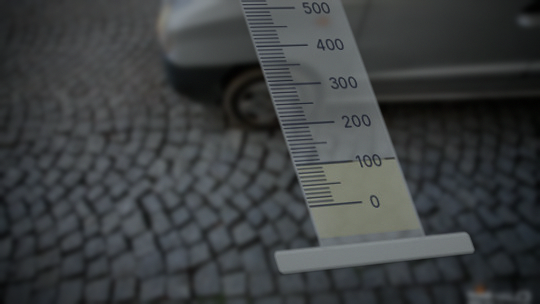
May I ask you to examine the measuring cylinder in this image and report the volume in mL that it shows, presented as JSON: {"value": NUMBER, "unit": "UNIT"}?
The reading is {"value": 100, "unit": "mL"}
